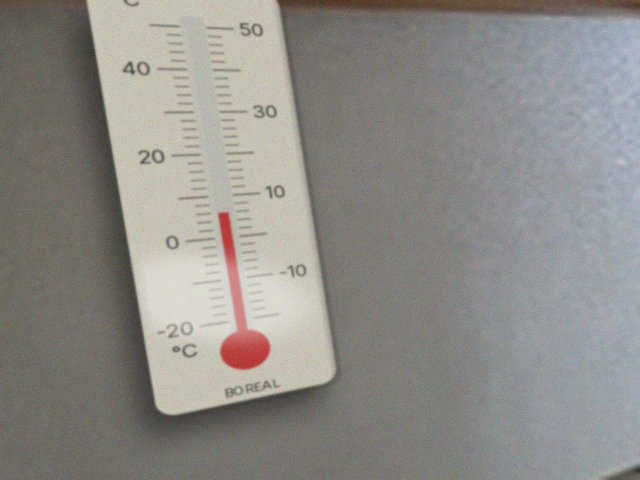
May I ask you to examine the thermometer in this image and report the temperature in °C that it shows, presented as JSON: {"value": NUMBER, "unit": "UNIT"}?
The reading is {"value": 6, "unit": "°C"}
